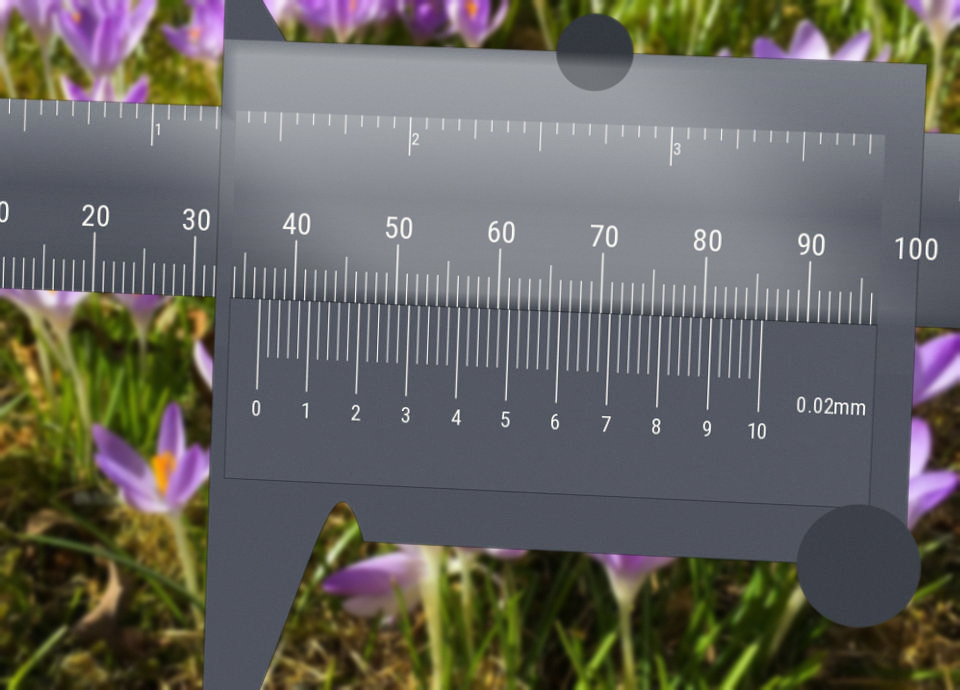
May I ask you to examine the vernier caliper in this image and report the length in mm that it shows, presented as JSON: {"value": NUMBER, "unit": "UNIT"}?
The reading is {"value": 36.6, "unit": "mm"}
